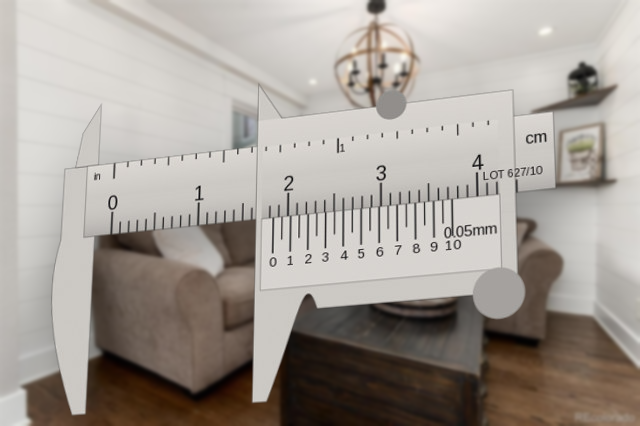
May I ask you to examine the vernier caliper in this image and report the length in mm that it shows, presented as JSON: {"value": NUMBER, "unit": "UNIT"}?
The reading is {"value": 18.4, "unit": "mm"}
